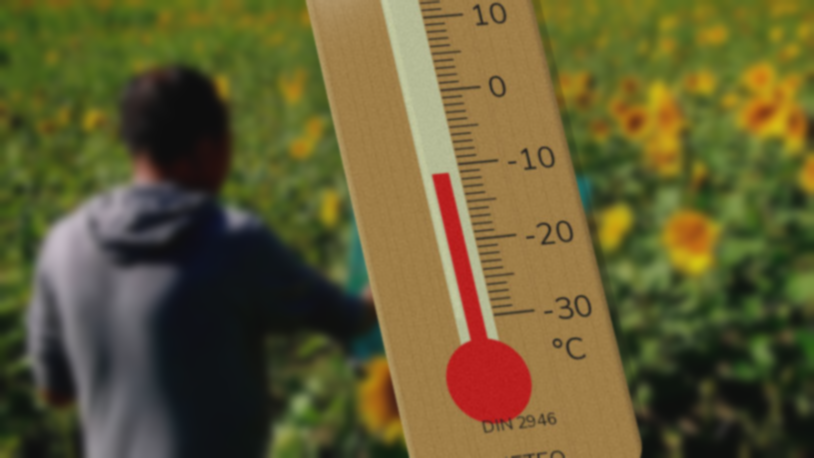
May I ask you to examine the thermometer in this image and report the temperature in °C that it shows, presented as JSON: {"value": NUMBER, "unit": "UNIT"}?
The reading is {"value": -11, "unit": "°C"}
